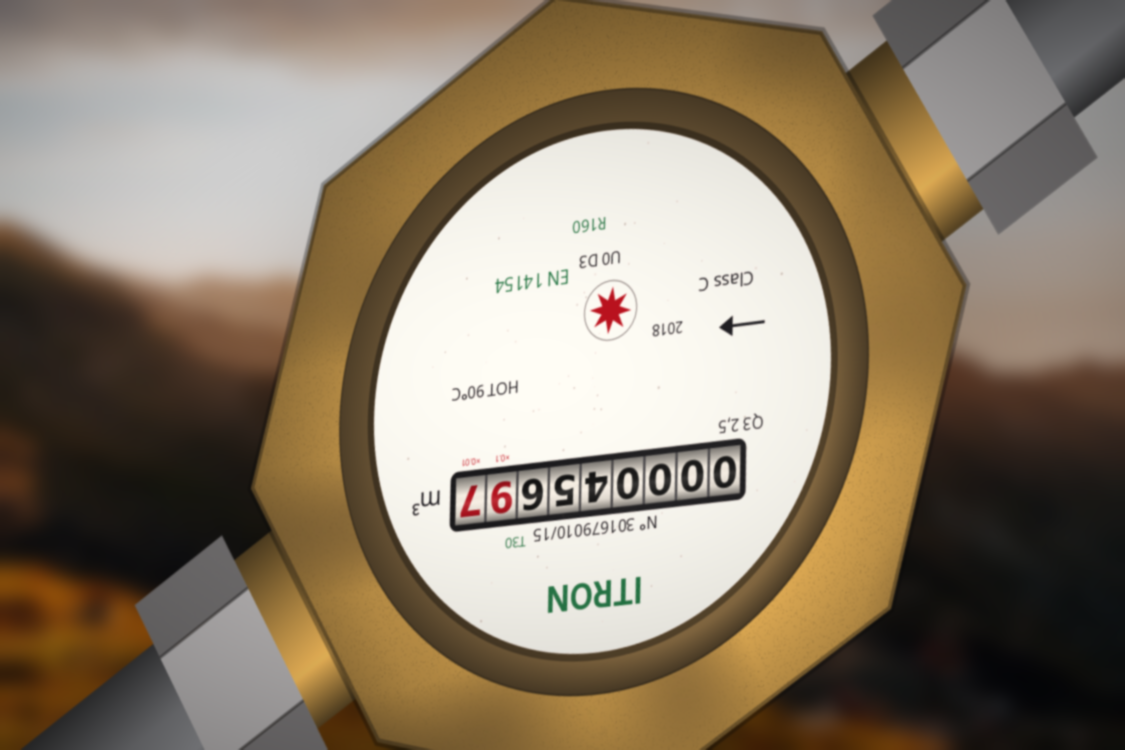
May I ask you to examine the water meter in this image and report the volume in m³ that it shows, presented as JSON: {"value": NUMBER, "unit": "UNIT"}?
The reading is {"value": 456.97, "unit": "m³"}
